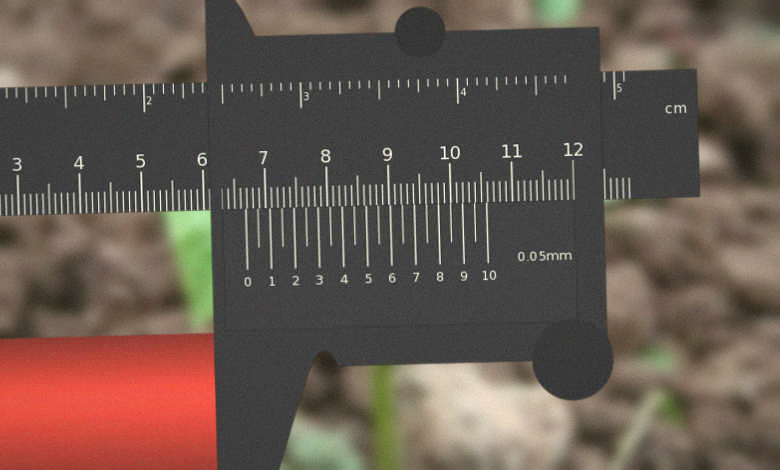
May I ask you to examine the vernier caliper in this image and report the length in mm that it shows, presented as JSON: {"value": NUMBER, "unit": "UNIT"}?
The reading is {"value": 66.8, "unit": "mm"}
